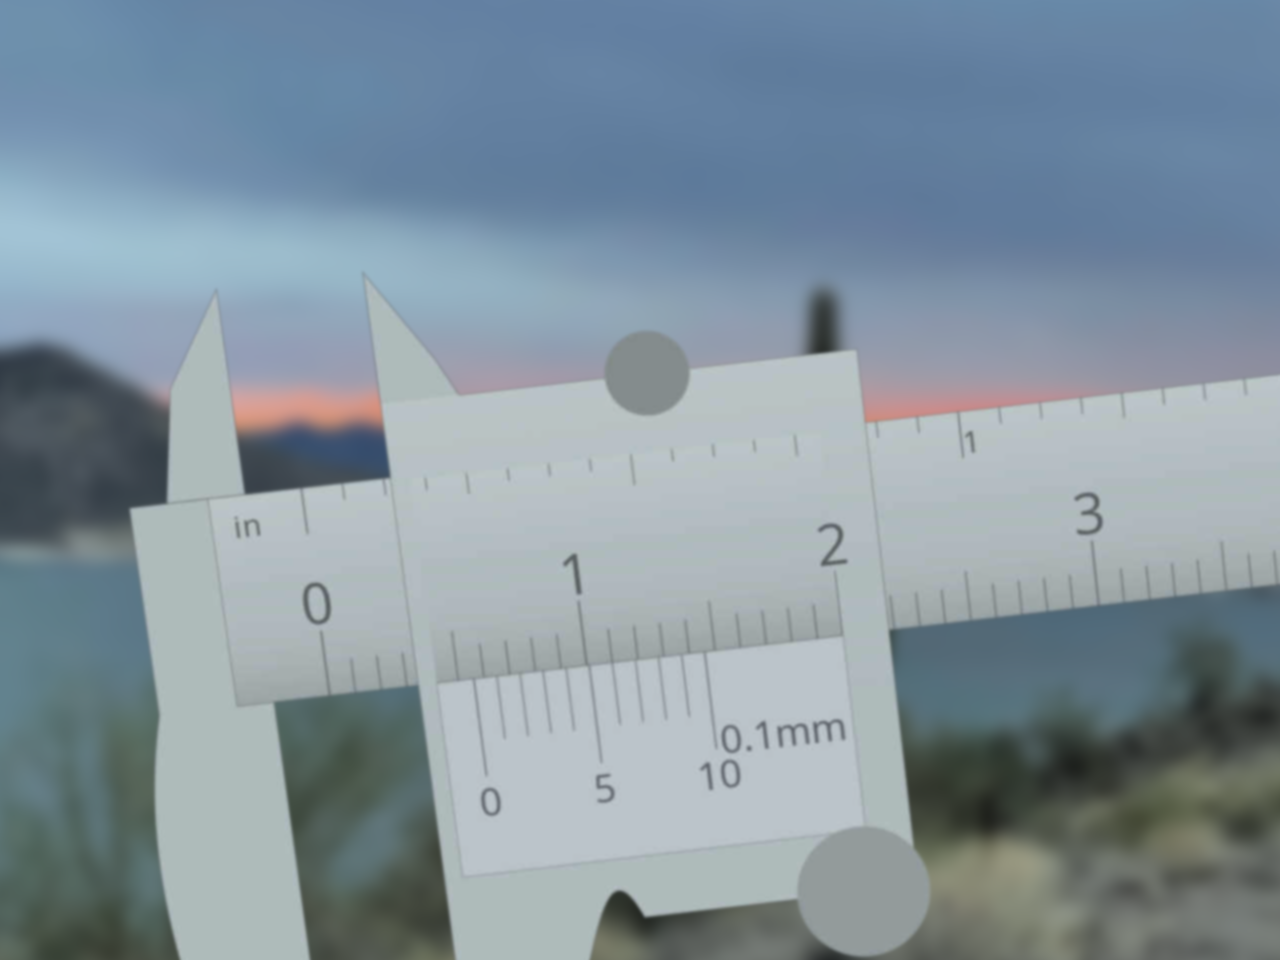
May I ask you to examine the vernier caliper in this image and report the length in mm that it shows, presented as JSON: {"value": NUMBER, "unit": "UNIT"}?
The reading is {"value": 5.6, "unit": "mm"}
